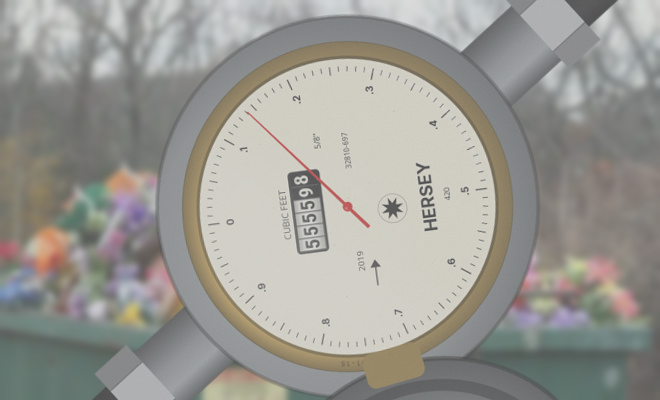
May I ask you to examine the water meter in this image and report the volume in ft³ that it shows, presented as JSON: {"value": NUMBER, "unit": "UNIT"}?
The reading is {"value": 555598.14, "unit": "ft³"}
